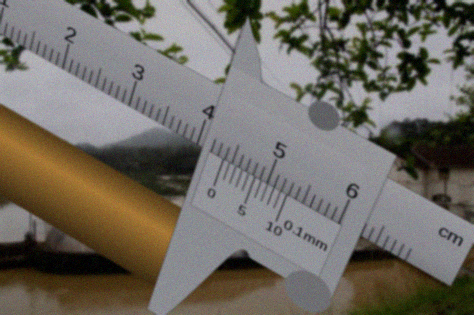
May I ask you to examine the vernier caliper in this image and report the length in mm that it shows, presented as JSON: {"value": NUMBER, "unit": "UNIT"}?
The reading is {"value": 43.8, "unit": "mm"}
